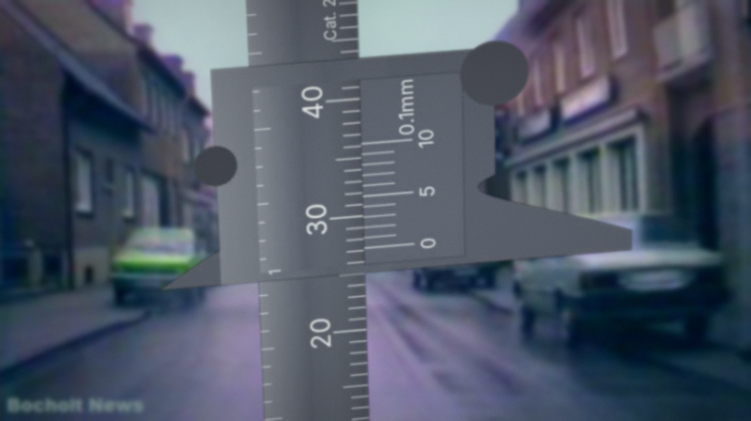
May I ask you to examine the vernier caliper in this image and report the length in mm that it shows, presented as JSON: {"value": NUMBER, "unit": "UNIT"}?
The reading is {"value": 27.2, "unit": "mm"}
